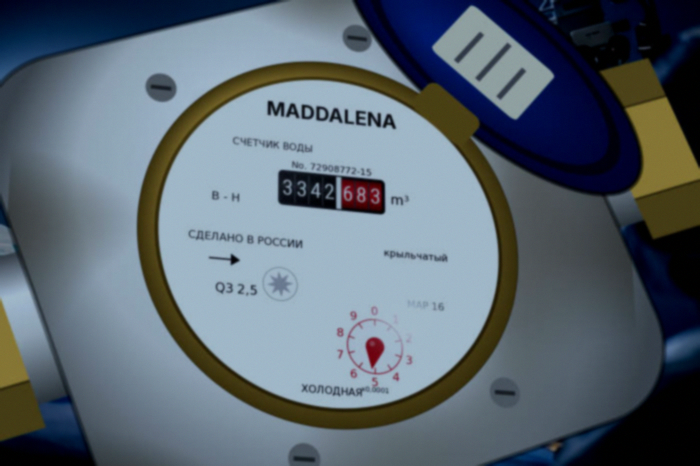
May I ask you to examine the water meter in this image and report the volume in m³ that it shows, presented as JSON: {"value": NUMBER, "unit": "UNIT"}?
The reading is {"value": 3342.6835, "unit": "m³"}
